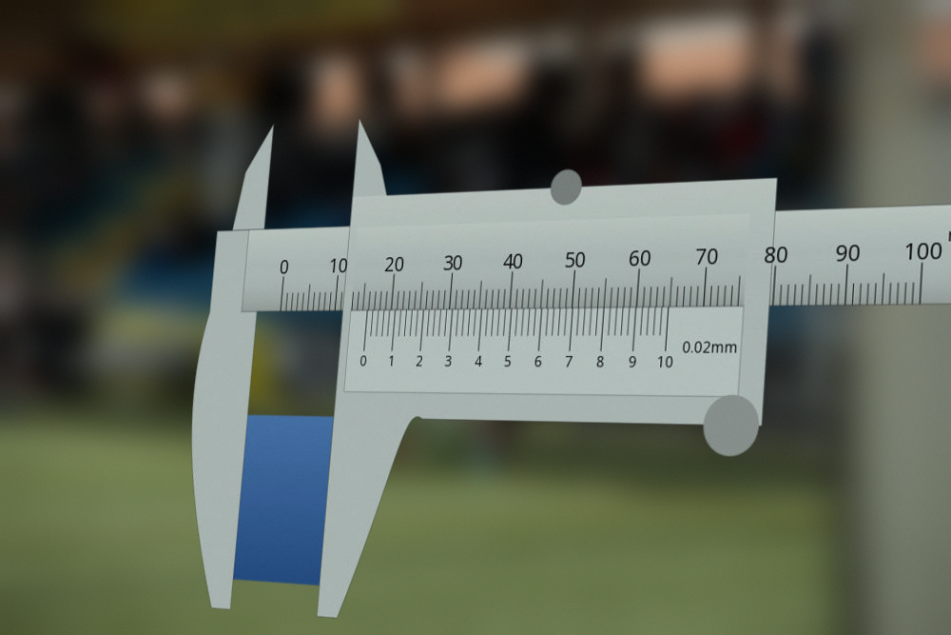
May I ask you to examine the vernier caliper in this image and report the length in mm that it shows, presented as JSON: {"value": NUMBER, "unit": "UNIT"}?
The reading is {"value": 15.8, "unit": "mm"}
